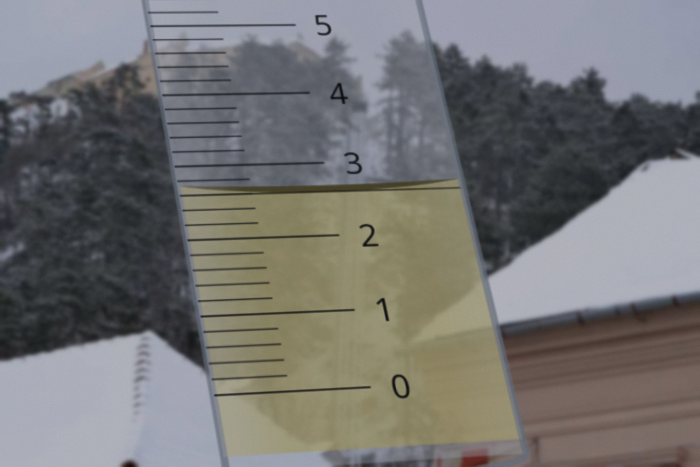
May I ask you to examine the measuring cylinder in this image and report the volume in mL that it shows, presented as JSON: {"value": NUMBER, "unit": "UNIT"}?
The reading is {"value": 2.6, "unit": "mL"}
